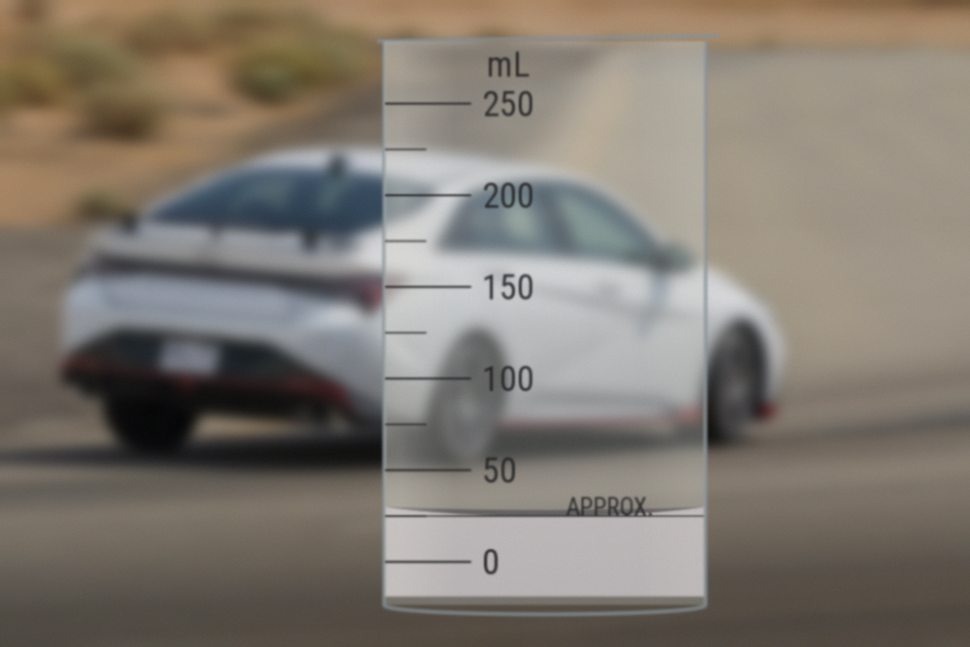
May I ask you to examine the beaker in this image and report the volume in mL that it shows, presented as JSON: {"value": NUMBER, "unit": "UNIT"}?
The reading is {"value": 25, "unit": "mL"}
